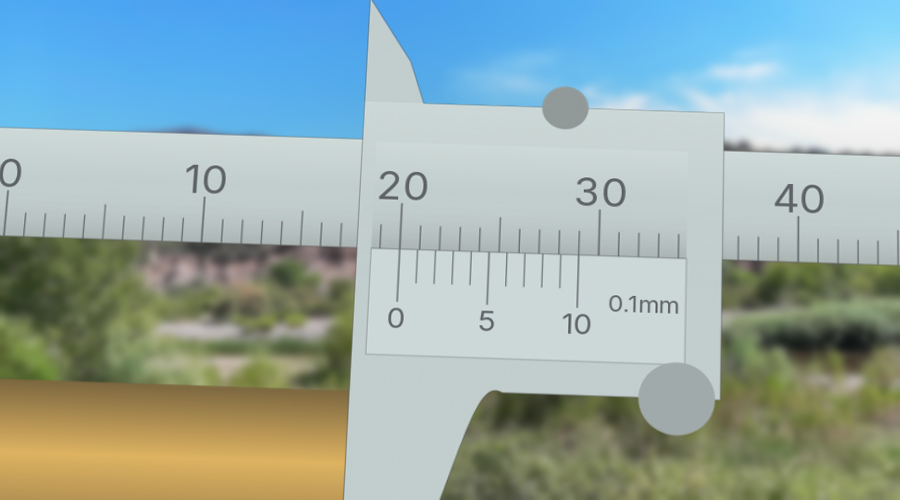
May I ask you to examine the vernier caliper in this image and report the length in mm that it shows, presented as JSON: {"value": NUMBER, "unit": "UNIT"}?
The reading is {"value": 20.0, "unit": "mm"}
